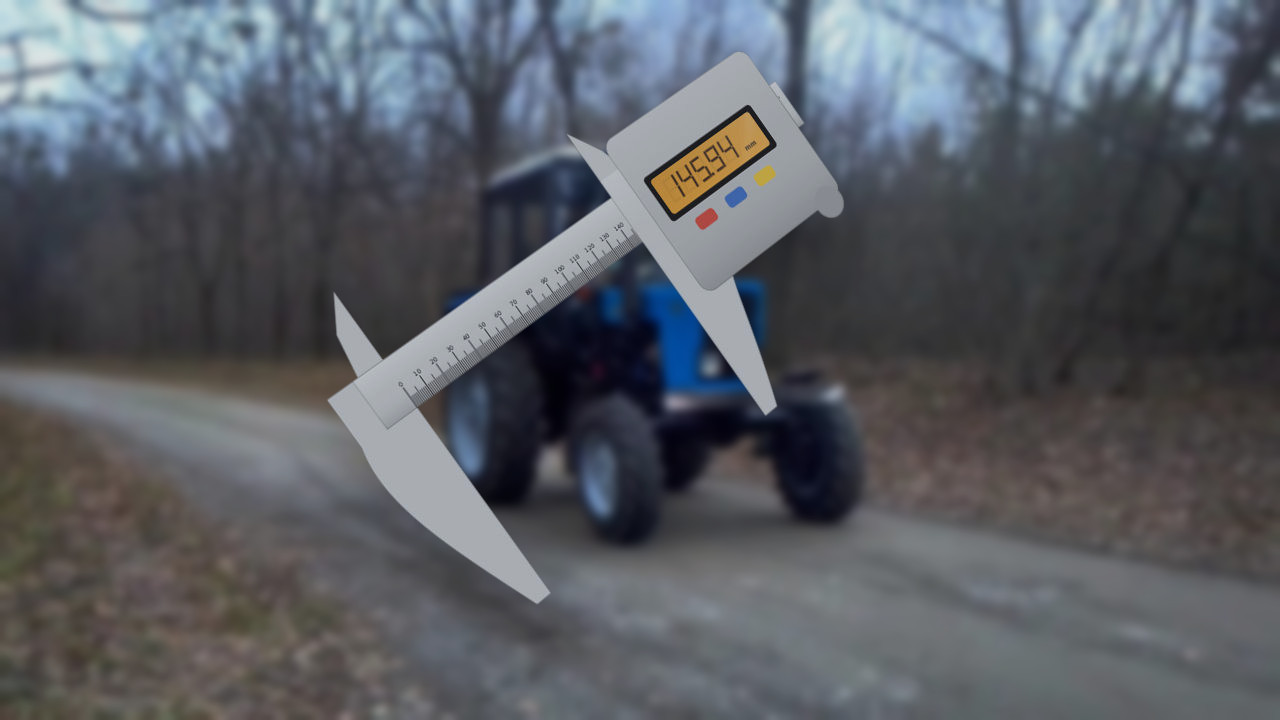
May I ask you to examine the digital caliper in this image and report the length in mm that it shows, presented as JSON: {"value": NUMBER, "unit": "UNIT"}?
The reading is {"value": 145.94, "unit": "mm"}
